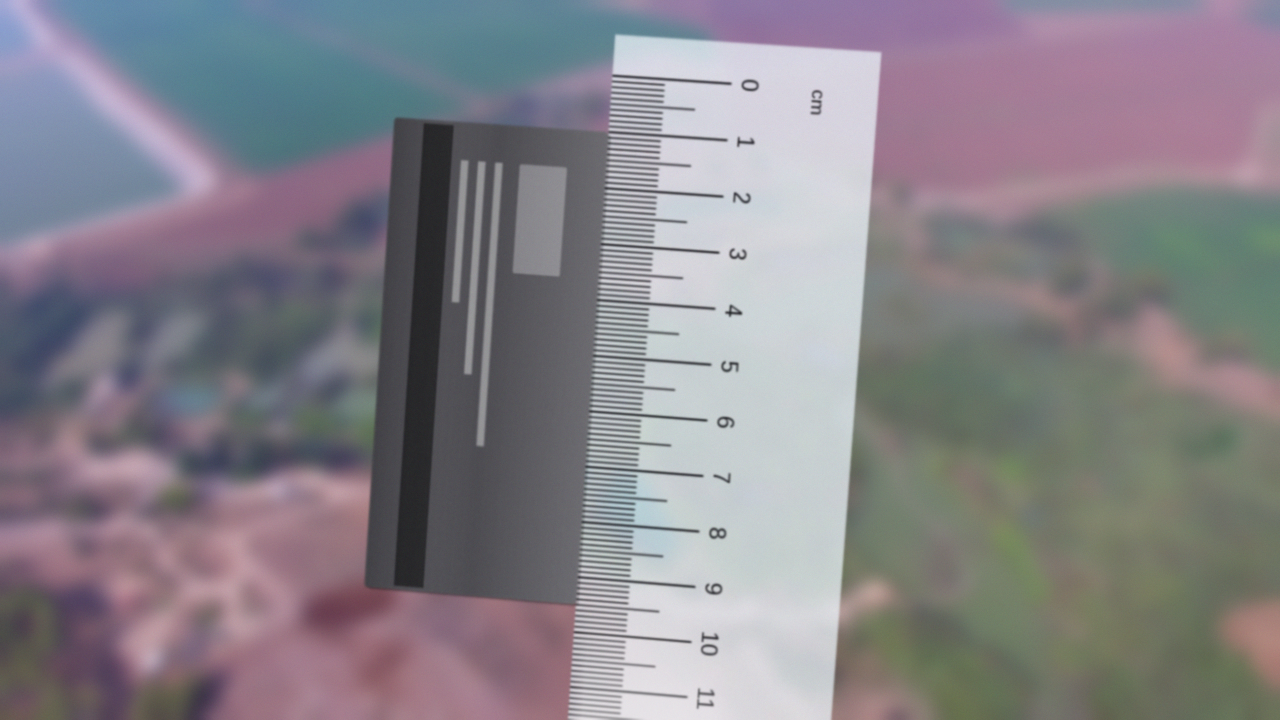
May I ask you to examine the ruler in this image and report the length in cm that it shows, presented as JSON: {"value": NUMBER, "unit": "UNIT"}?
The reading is {"value": 8.5, "unit": "cm"}
